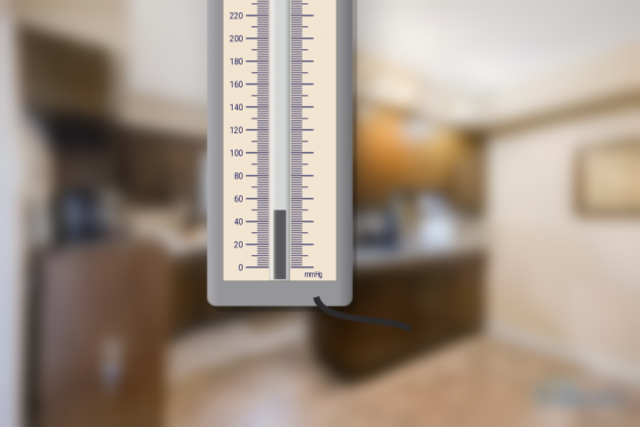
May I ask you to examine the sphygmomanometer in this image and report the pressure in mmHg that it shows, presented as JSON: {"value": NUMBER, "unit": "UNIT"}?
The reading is {"value": 50, "unit": "mmHg"}
